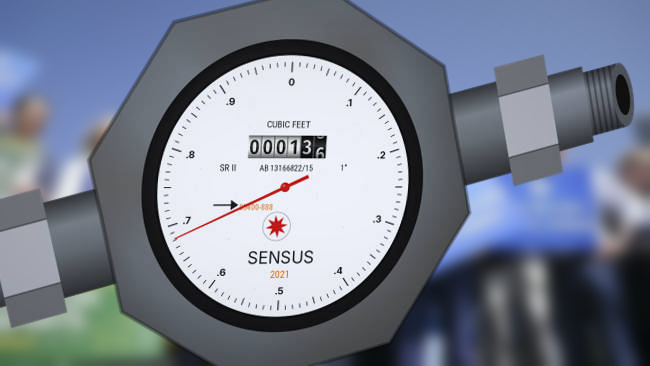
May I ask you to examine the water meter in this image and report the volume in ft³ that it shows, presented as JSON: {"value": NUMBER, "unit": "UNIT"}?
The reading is {"value": 135.68, "unit": "ft³"}
